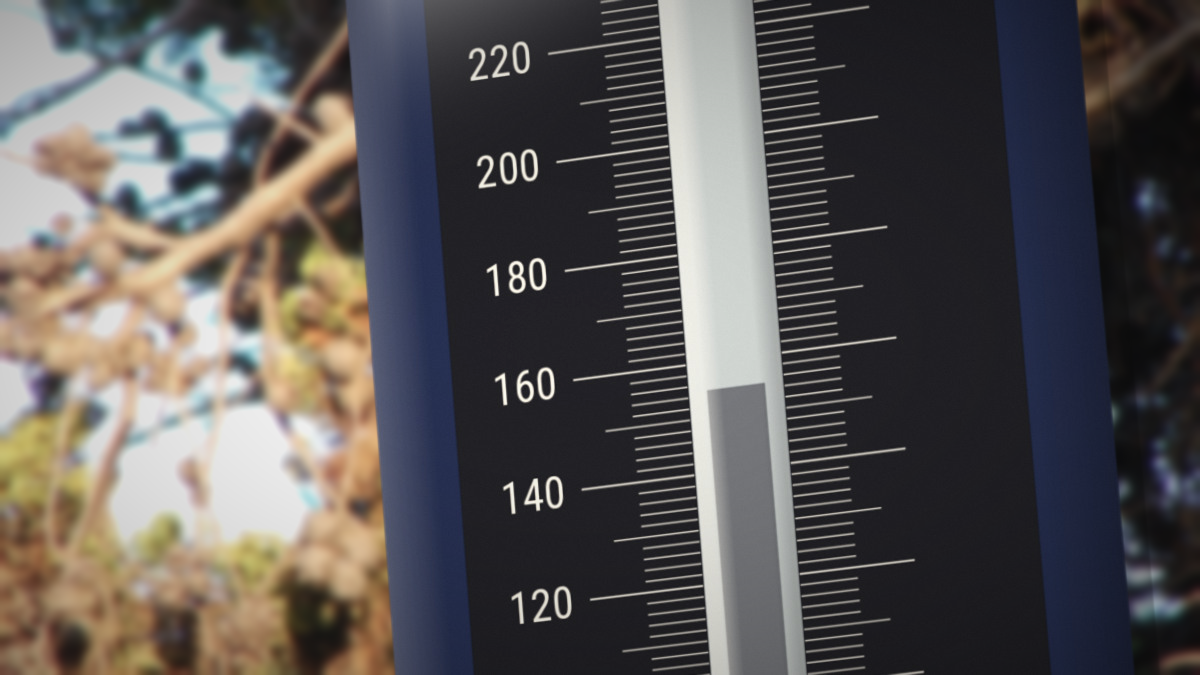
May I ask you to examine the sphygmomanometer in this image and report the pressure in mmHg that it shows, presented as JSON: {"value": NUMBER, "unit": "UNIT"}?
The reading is {"value": 155, "unit": "mmHg"}
